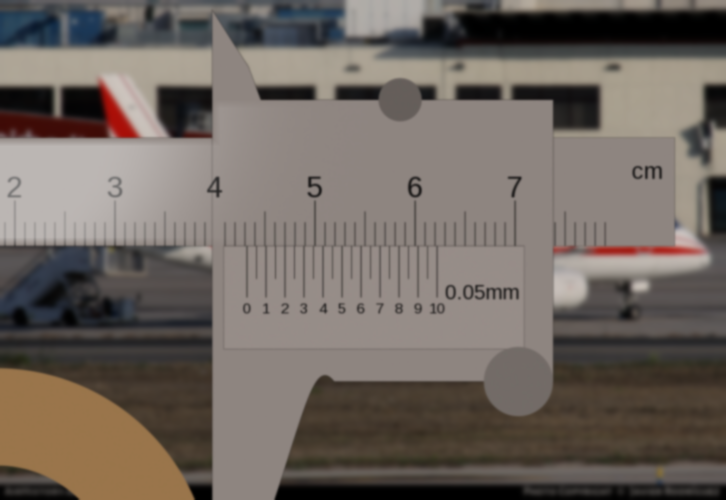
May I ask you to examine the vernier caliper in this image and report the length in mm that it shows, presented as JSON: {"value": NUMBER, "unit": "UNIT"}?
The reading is {"value": 43.2, "unit": "mm"}
